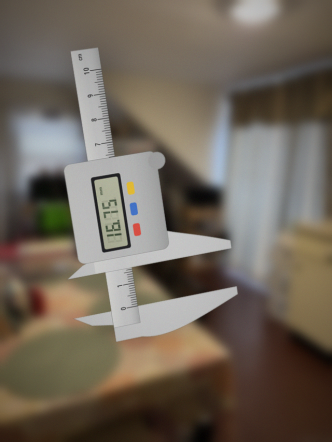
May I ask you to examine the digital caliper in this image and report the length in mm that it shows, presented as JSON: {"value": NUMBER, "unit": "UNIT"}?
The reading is {"value": 16.75, "unit": "mm"}
